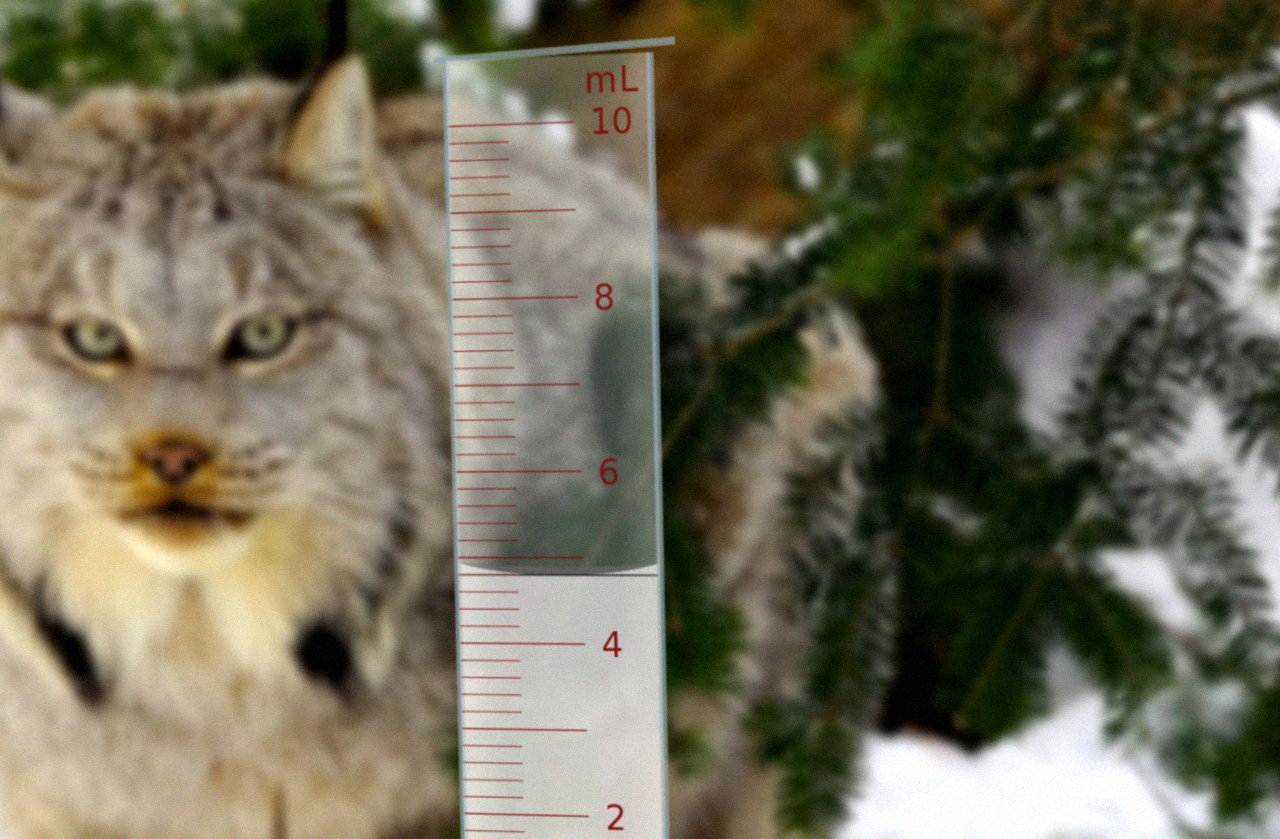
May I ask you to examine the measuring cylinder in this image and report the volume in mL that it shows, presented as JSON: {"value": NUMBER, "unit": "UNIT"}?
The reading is {"value": 4.8, "unit": "mL"}
